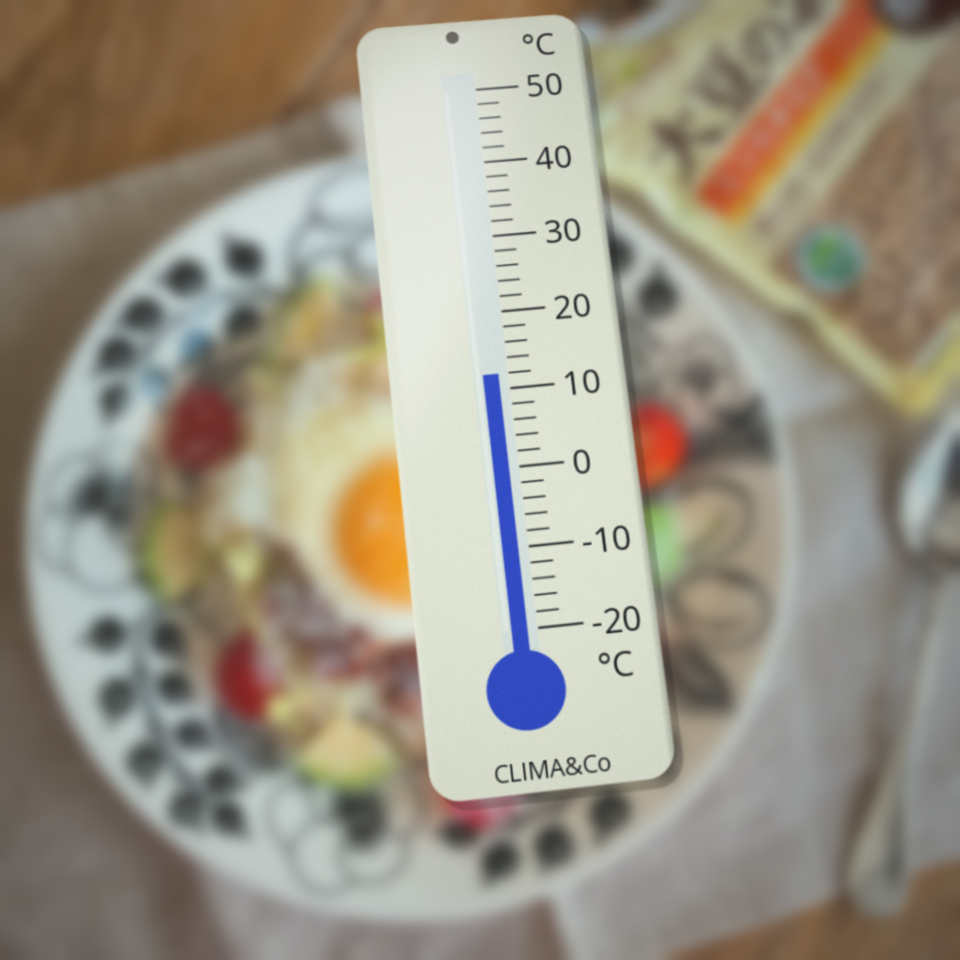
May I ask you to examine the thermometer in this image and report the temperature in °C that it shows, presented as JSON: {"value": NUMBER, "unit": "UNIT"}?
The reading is {"value": 12, "unit": "°C"}
